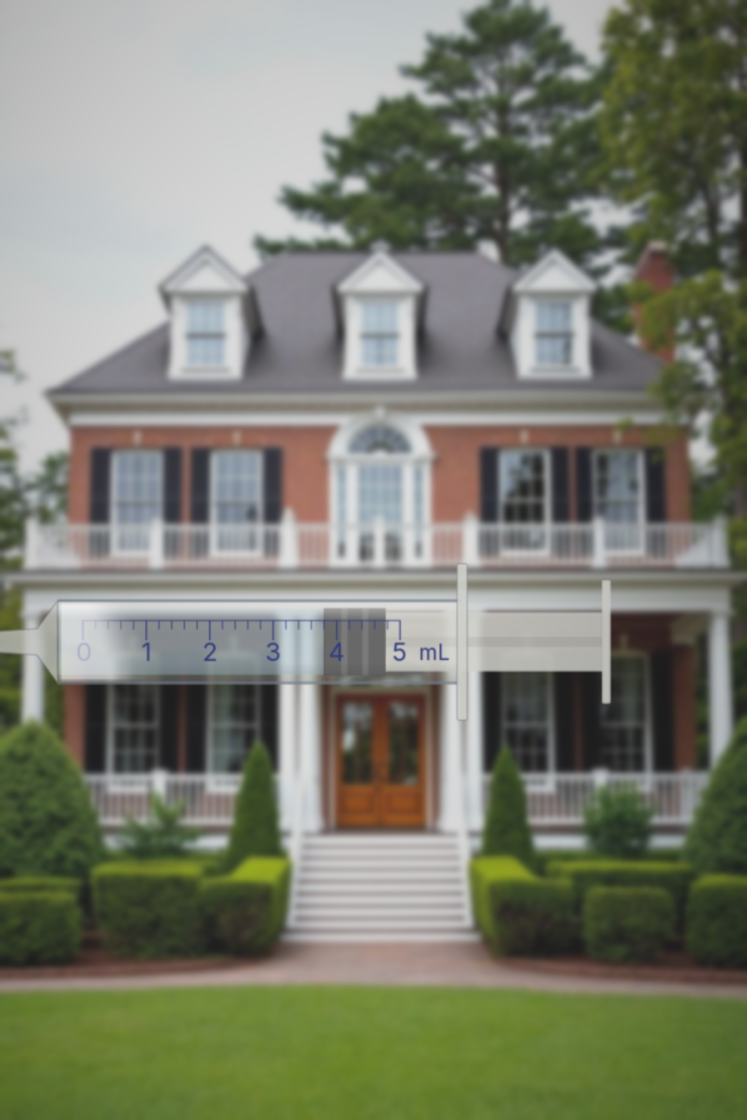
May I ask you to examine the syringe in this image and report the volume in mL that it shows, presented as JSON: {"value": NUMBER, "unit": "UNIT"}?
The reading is {"value": 3.8, "unit": "mL"}
